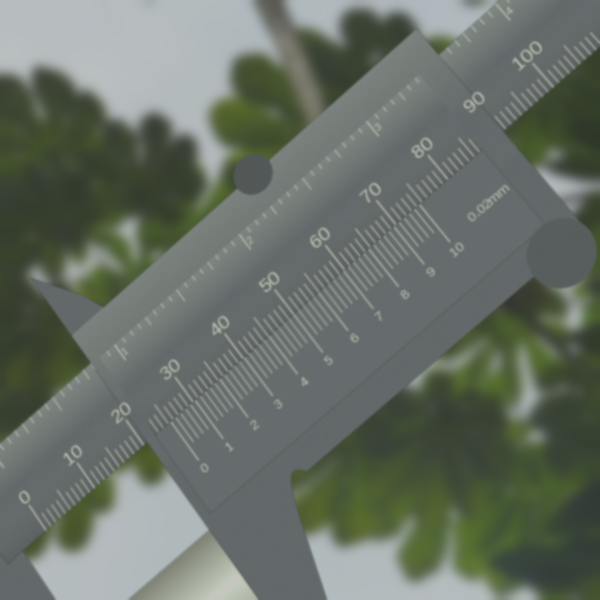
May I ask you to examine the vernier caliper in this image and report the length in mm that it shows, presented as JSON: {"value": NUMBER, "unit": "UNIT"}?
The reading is {"value": 25.5, "unit": "mm"}
